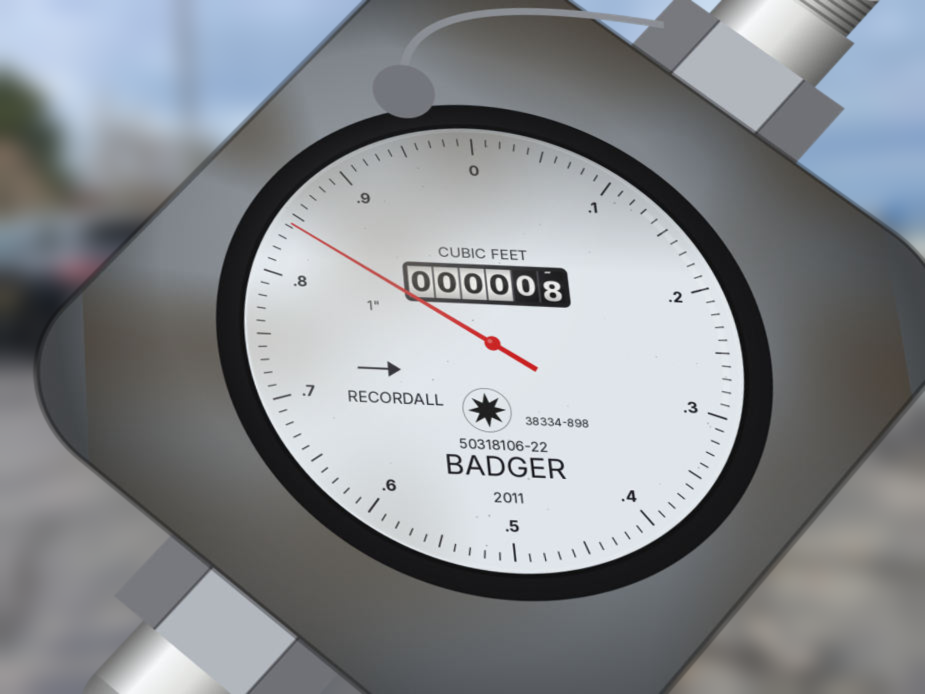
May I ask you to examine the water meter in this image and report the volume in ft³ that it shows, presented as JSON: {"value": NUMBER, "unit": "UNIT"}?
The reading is {"value": 7.84, "unit": "ft³"}
